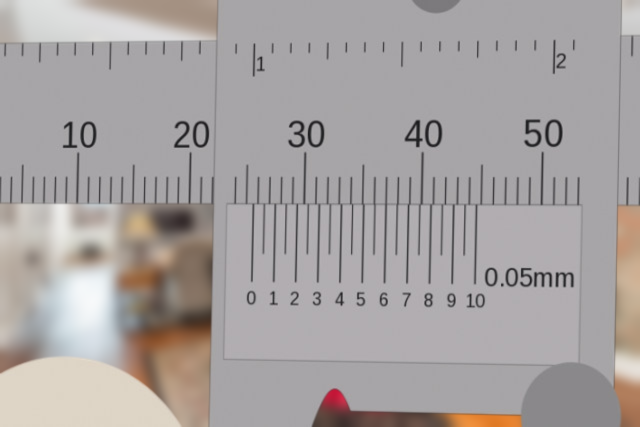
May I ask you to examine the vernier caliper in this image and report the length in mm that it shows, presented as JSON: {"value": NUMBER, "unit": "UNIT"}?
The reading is {"value": 25.6, "unit": "mm"}
